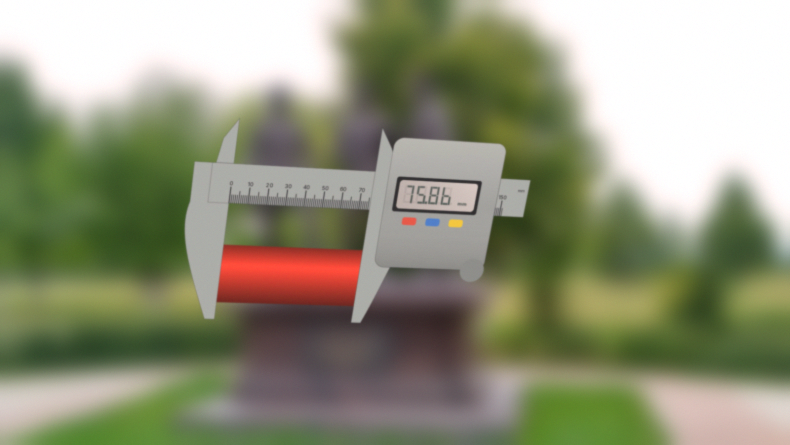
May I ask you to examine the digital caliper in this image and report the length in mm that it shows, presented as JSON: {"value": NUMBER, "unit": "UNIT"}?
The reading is {"value": 75.86, "unit": "mm"}
